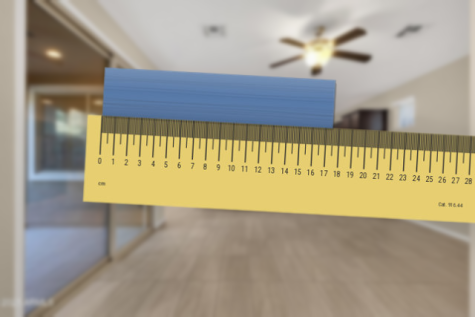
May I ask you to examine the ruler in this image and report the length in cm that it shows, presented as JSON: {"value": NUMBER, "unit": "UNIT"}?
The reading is {"value": 17.5, "unit": "cm"}
